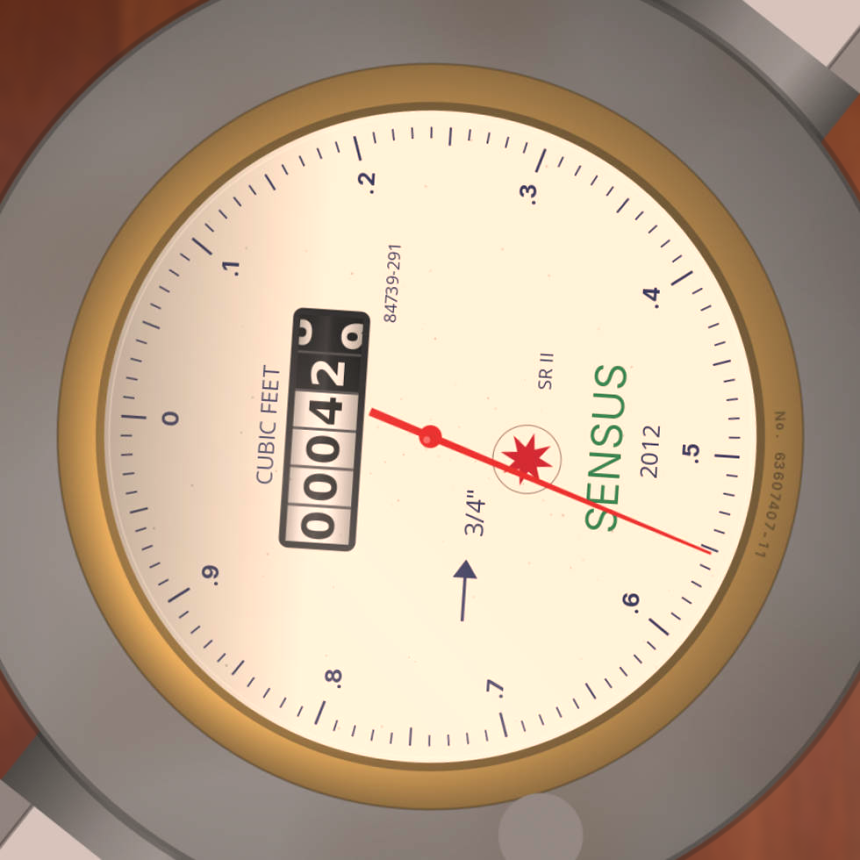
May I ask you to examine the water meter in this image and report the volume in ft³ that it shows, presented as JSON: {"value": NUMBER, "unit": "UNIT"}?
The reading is {"value": 428.55, "unit": "ft³"}
